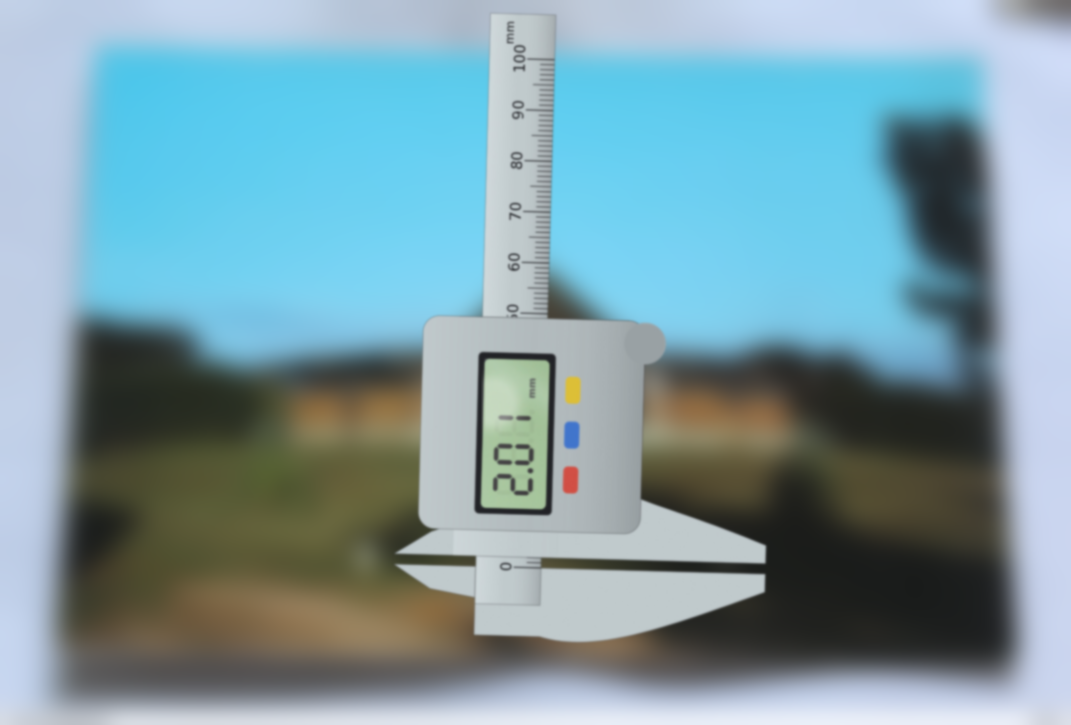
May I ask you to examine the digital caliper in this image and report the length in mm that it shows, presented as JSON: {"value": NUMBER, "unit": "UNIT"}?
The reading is {"value": 2.01, "unit": "mm"}
